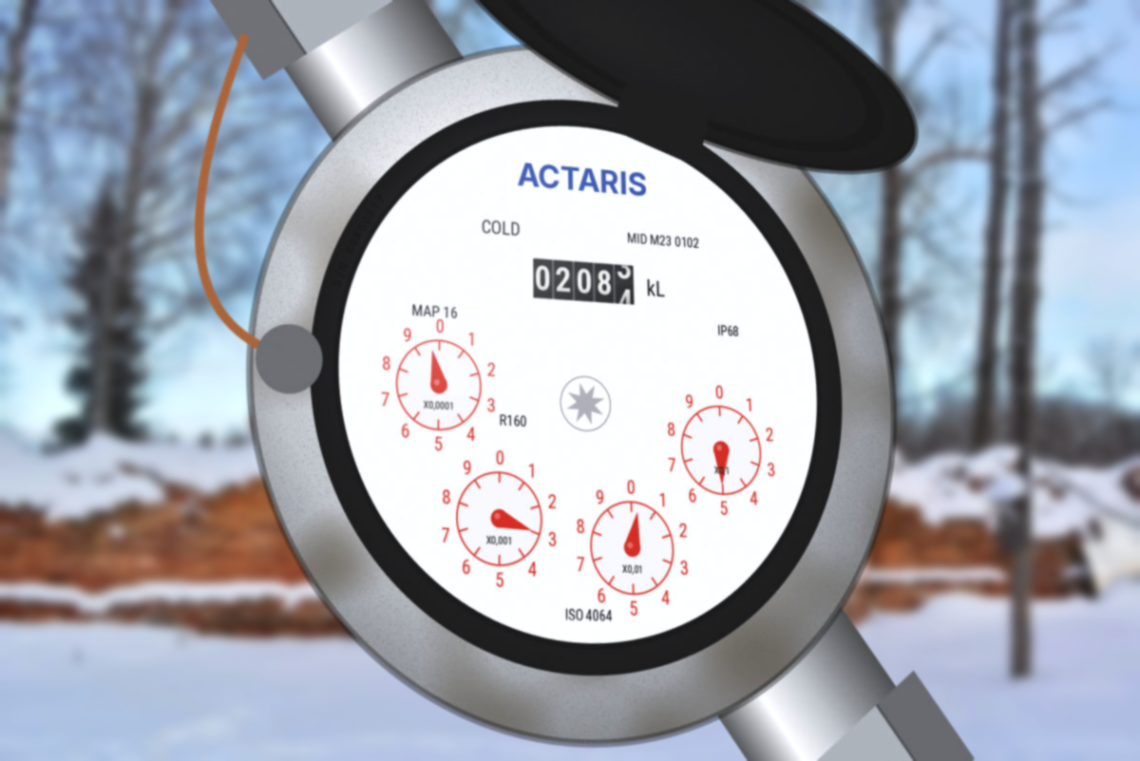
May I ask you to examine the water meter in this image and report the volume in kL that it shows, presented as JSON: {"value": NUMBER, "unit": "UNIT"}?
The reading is {"value": 2083.5029, "unit": "kL"}
